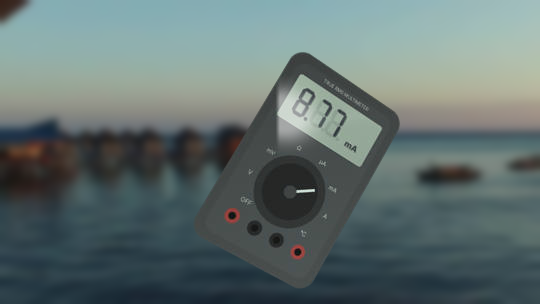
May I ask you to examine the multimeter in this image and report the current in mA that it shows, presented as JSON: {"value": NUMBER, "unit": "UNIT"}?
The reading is {"value": 8.77, "unit": "mA"}
